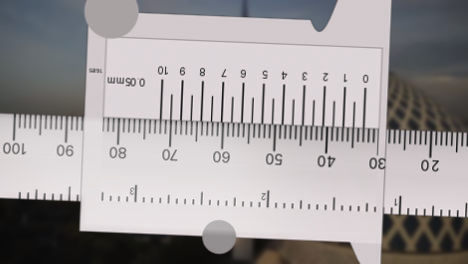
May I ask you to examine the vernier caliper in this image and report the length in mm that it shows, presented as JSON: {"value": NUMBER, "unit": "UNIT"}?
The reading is {"value": 33.0, "unit": "mm"}
